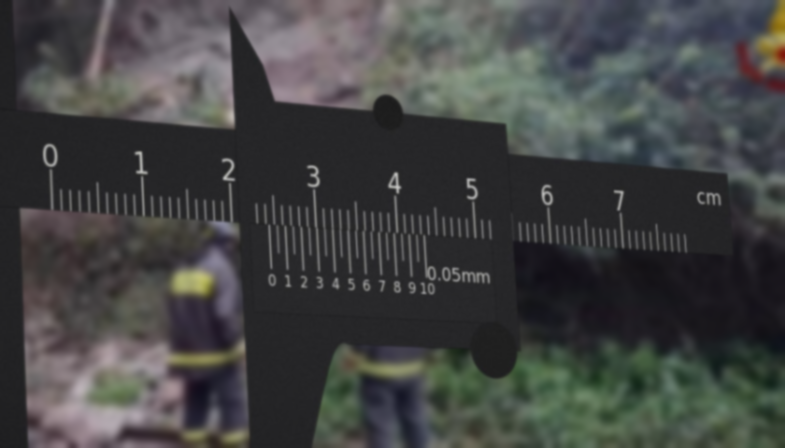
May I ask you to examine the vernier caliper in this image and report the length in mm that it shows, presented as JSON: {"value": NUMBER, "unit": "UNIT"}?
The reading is {"value": 24.4, "unit": "mm"}
